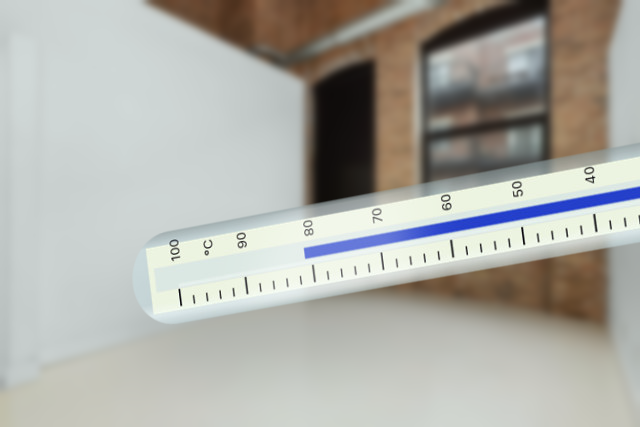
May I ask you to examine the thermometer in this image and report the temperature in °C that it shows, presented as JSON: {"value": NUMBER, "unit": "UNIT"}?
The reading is {"value": 81, "unit": "°C"}
